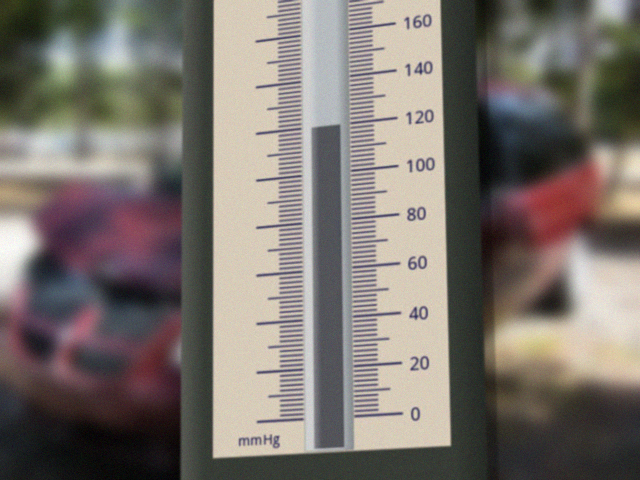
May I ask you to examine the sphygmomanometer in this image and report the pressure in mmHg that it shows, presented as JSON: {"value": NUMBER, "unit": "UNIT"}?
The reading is {"value": 120, "unit": "mmHg"}
